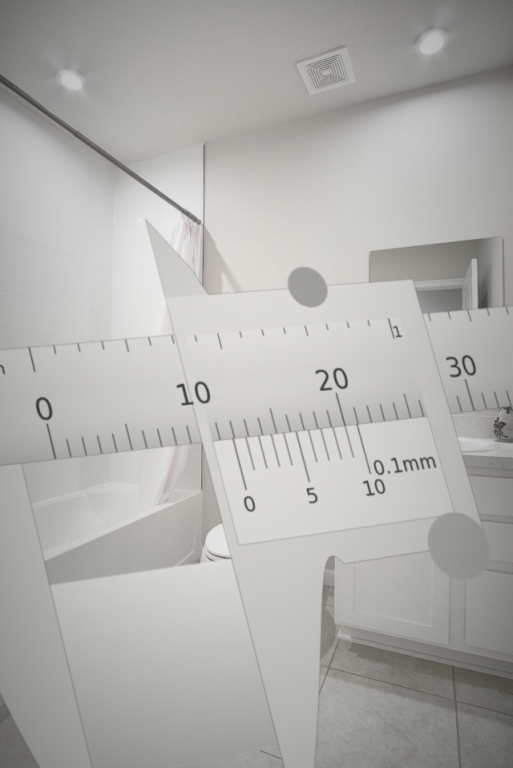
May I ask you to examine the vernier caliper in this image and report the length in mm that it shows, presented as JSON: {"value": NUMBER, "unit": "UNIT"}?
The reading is {"value": 11.9, "unit": "mm"}
